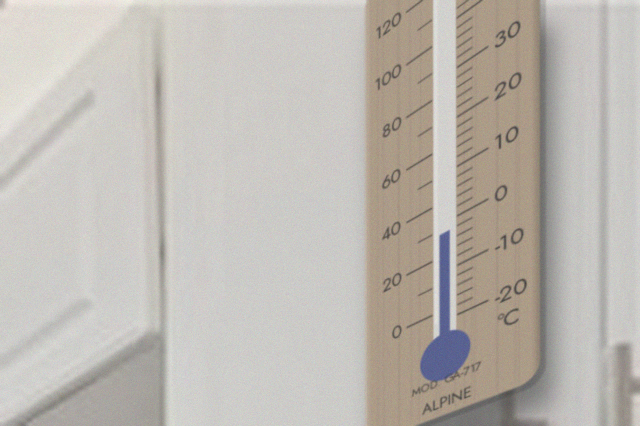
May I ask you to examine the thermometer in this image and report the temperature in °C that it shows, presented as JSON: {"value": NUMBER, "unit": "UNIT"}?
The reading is {"value": -2, "unit": "°C"}
